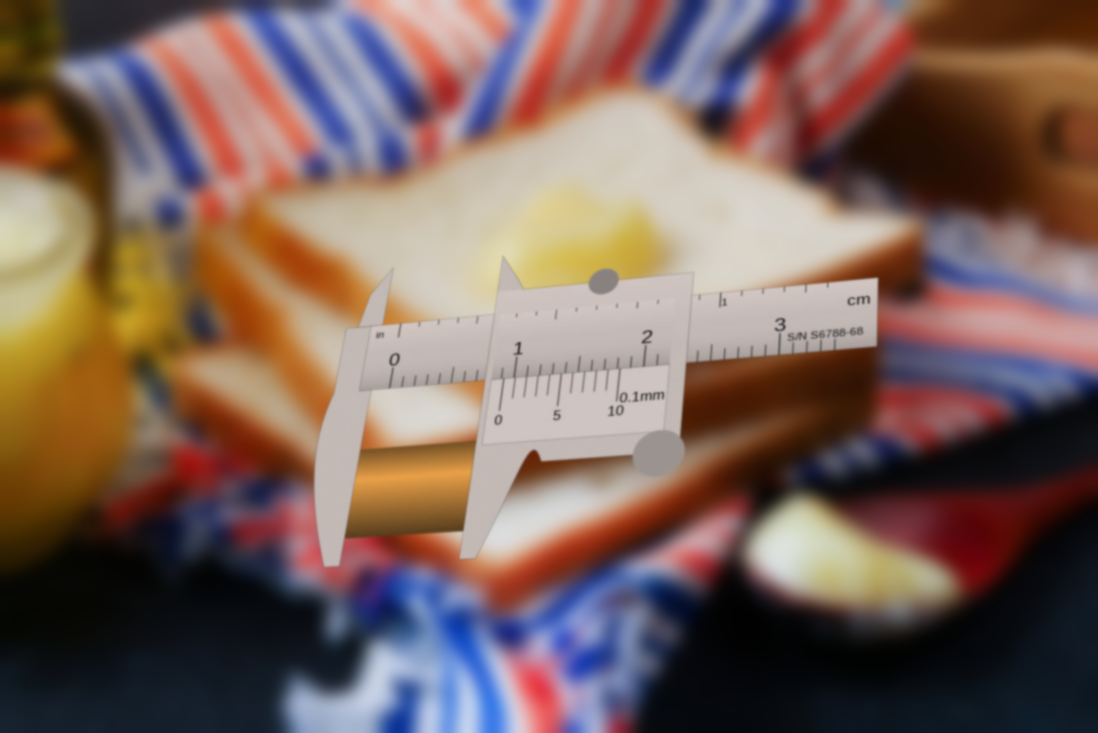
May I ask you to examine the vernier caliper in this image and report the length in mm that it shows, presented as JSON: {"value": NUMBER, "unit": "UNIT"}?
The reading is {"value": 9.2, "unit": "mm"}
